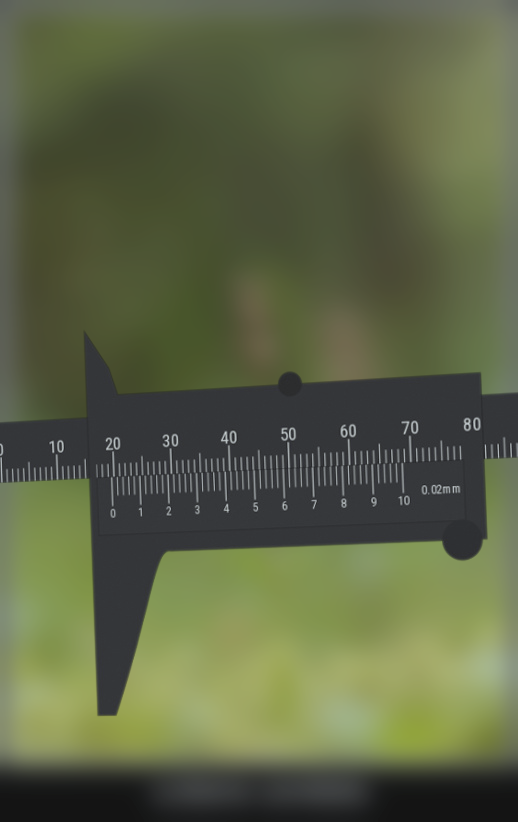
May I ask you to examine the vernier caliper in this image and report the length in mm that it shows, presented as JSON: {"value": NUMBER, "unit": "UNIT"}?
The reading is {"value": 19.6, "unit": "mm"}
